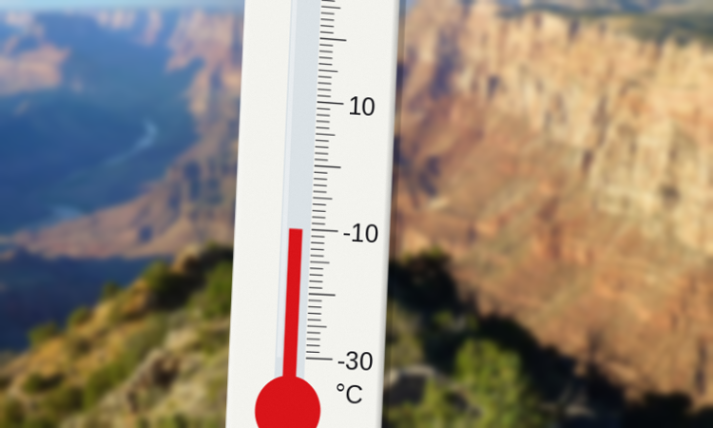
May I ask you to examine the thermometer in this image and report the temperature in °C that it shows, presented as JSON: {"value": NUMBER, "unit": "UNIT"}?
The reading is {"value": -10, "unit": "°C"}
